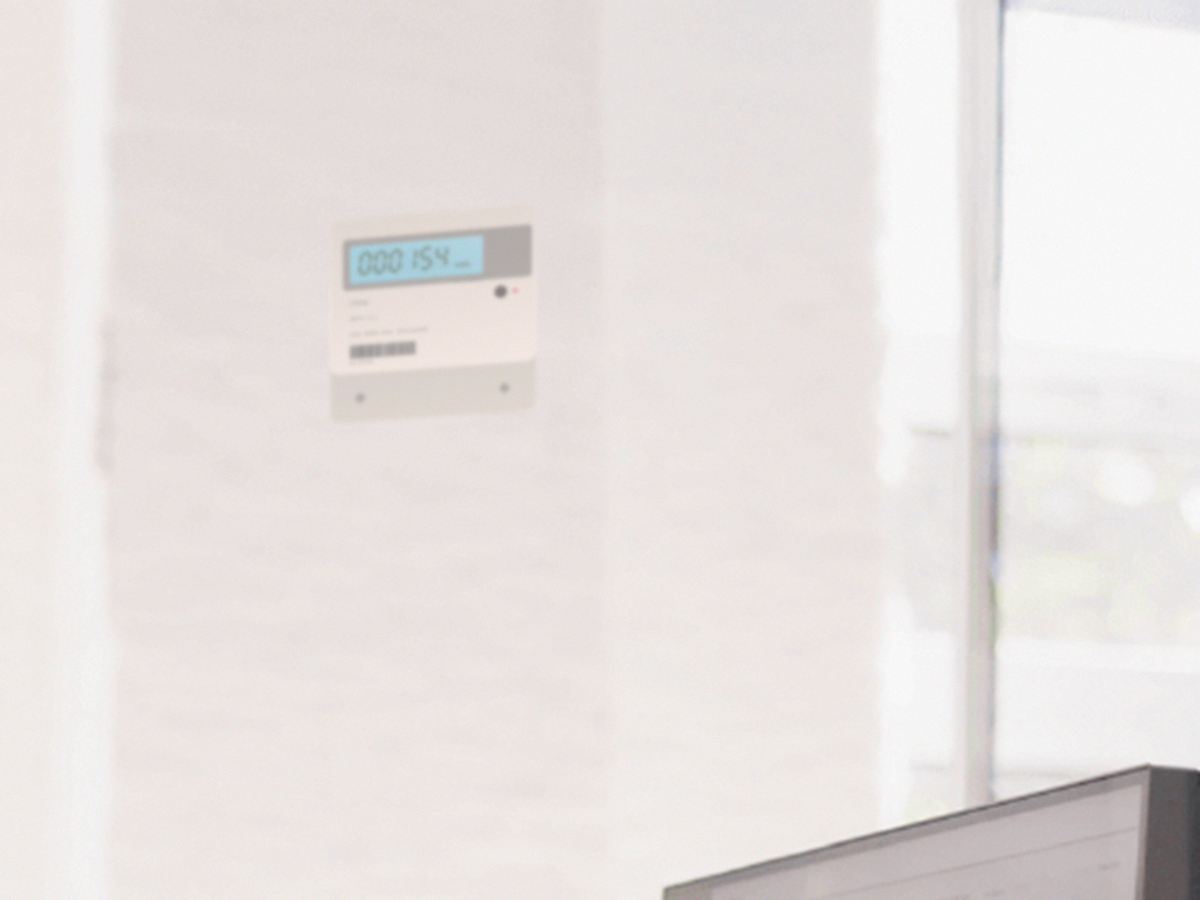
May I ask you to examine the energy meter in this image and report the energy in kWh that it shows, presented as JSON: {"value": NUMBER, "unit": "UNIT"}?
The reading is {"value": 154, "unit": "kWh"}
